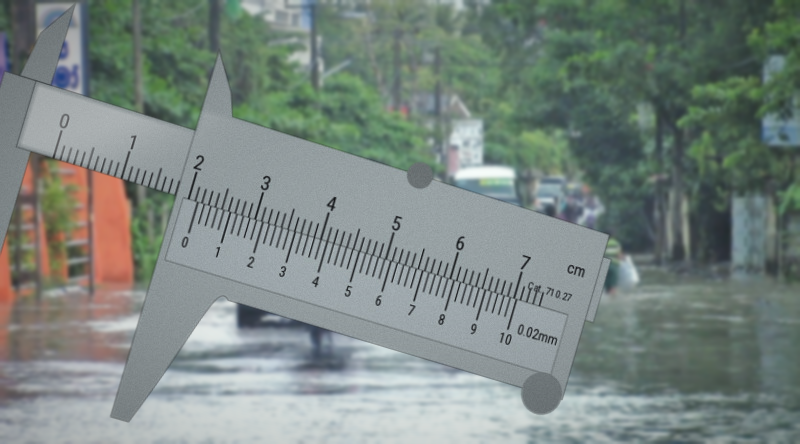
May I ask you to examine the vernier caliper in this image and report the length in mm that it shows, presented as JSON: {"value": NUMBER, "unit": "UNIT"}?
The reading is {"value": 21.4, "unit": "mm"}
